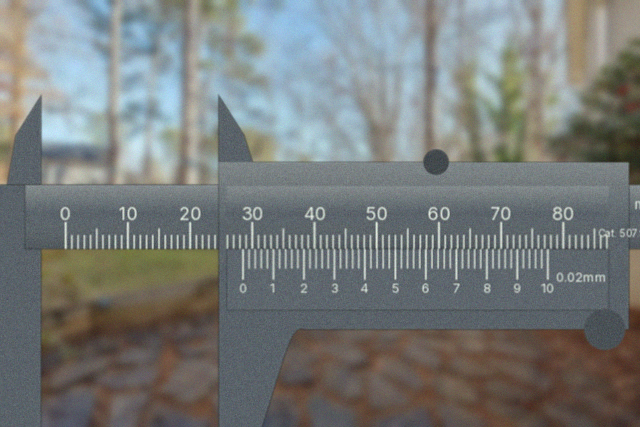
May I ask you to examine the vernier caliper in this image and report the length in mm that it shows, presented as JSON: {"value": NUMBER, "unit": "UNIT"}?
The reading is {"value": 28.5, "unit": "mm"}
